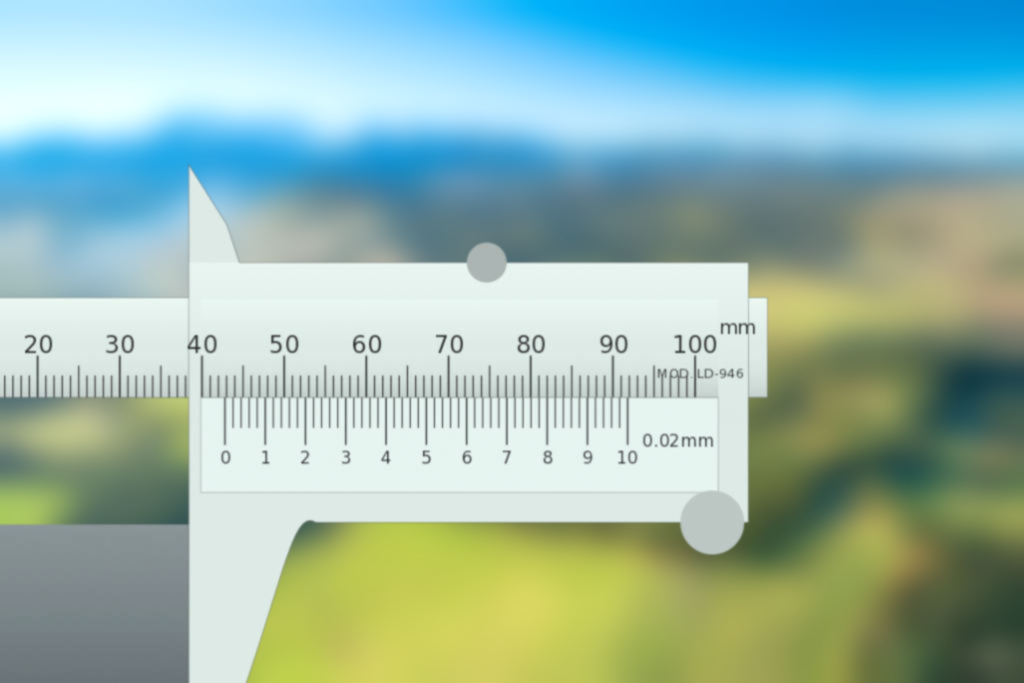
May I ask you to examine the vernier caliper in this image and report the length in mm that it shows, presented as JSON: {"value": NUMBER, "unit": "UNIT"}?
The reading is {"value": 42.8, "unit": "mm"}
